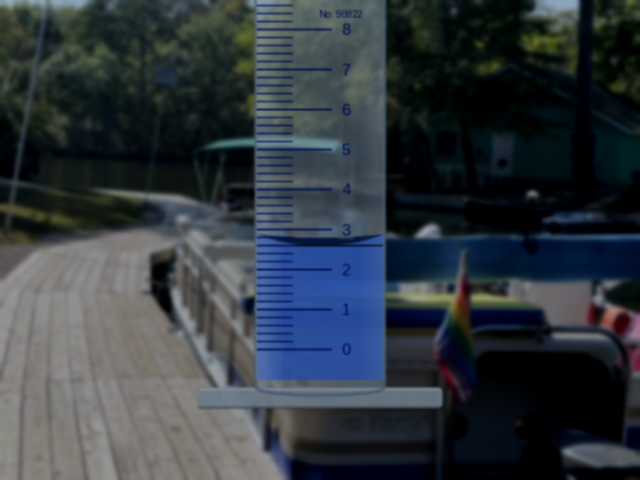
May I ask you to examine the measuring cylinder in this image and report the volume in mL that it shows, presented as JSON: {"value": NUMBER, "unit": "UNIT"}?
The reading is {"value": 2.6, "unit": "mL"}
